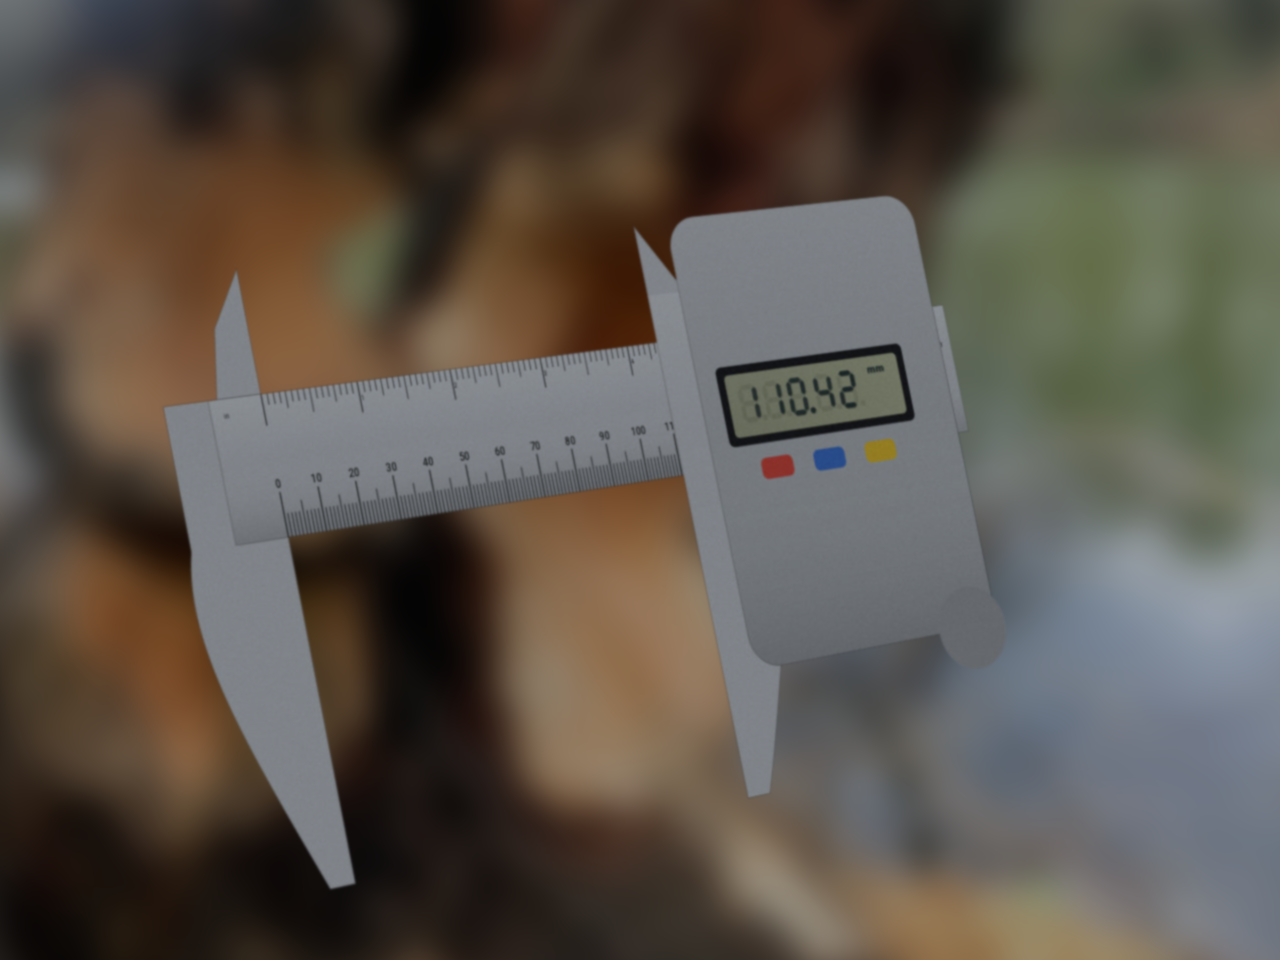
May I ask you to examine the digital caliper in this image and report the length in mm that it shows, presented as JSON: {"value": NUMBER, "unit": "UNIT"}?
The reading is {"value": 110.42, "unit": "mm"}
